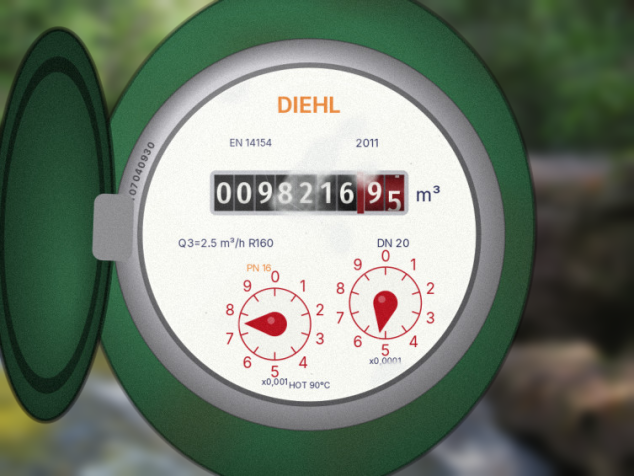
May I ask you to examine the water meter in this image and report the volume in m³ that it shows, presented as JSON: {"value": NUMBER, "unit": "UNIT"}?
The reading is {"value": 98216.9475, "unit": "m³"}
